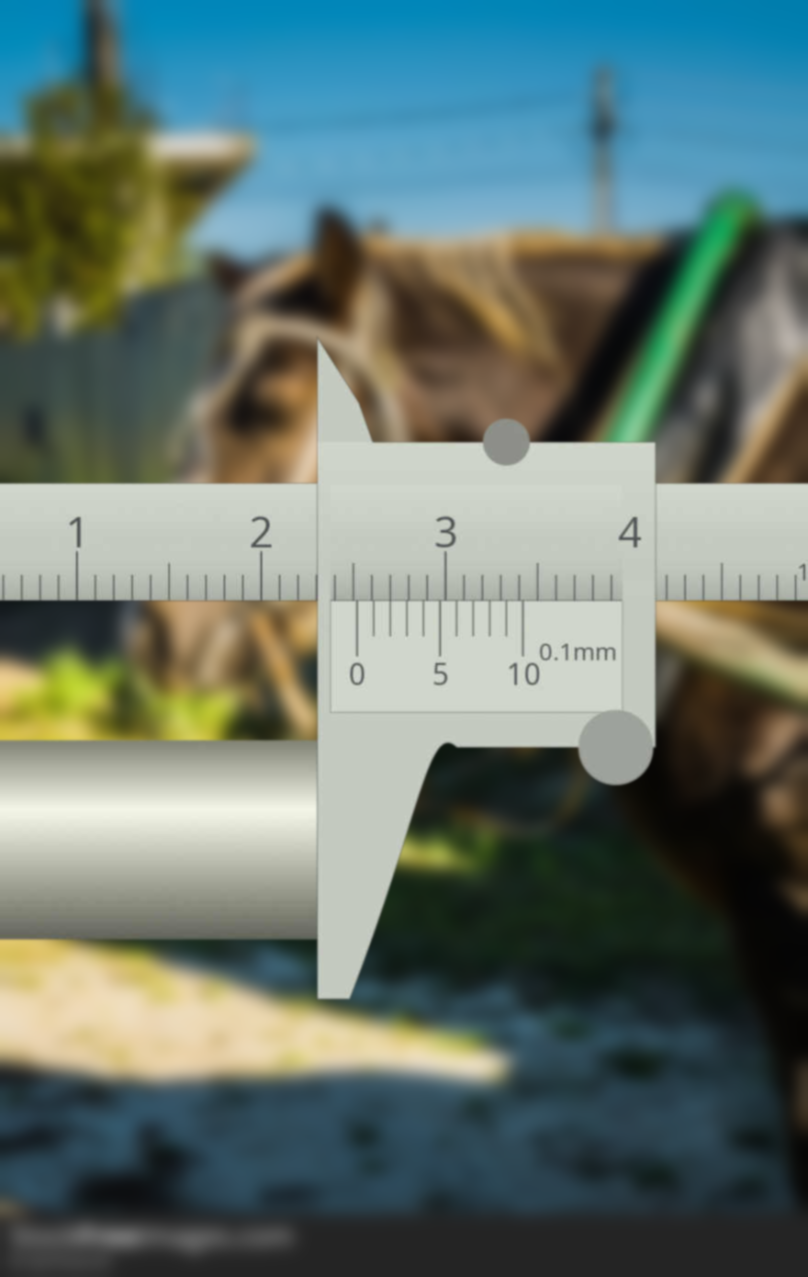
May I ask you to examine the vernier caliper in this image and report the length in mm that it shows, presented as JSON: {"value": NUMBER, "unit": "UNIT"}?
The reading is {"value": 25.2, "unit": "mm"}
